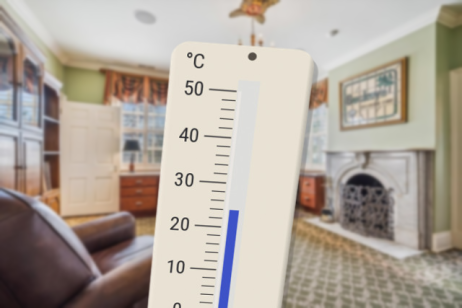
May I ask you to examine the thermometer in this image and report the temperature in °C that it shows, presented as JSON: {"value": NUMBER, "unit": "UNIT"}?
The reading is {"value": 24, "unit": "°C"}
